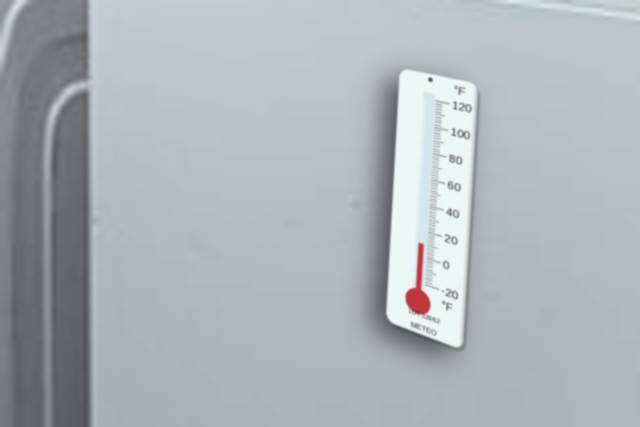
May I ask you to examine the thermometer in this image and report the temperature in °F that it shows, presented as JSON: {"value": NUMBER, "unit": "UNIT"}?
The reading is {"value": 10, "unit": "°F"}
